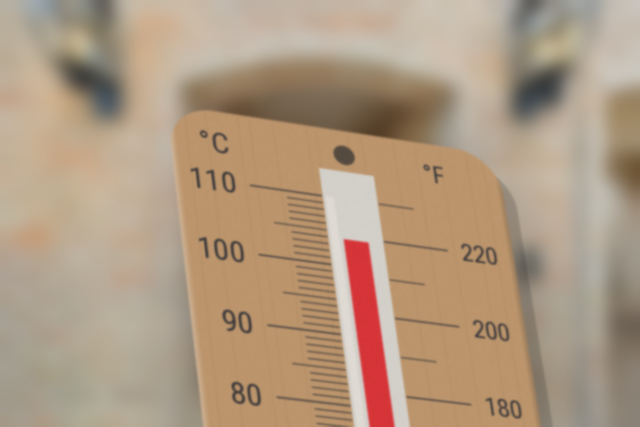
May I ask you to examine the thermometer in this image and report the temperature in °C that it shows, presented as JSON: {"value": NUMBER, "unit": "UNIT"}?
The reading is {"value": 104, "unit": "°C"}
